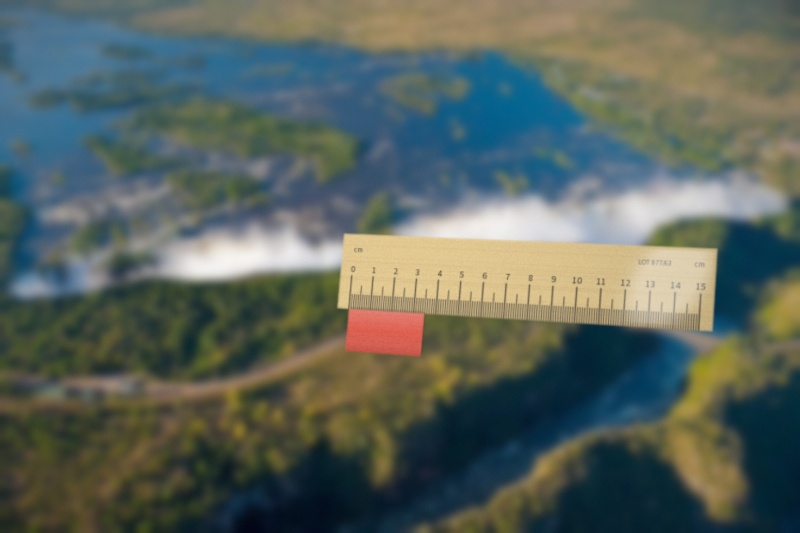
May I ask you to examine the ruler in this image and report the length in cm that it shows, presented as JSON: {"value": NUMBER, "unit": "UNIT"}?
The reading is {"value": 3.5, "unit": "cm"}
